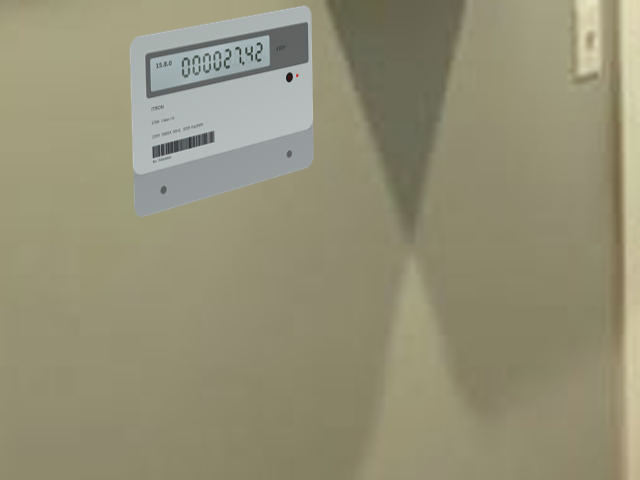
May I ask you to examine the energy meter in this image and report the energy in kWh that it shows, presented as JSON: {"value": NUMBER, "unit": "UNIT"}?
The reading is {"value": 27.42, "unit": "kWh"}
